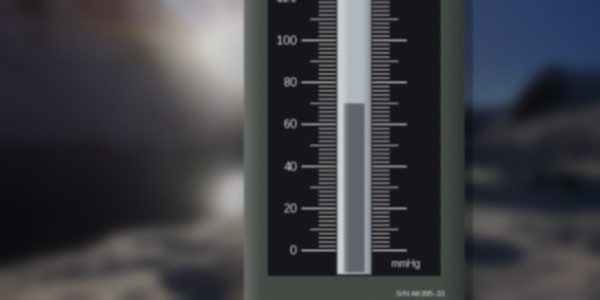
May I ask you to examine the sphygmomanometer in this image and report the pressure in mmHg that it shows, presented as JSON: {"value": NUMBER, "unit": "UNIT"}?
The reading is {"value": 70, "unit": "mmHg"}
